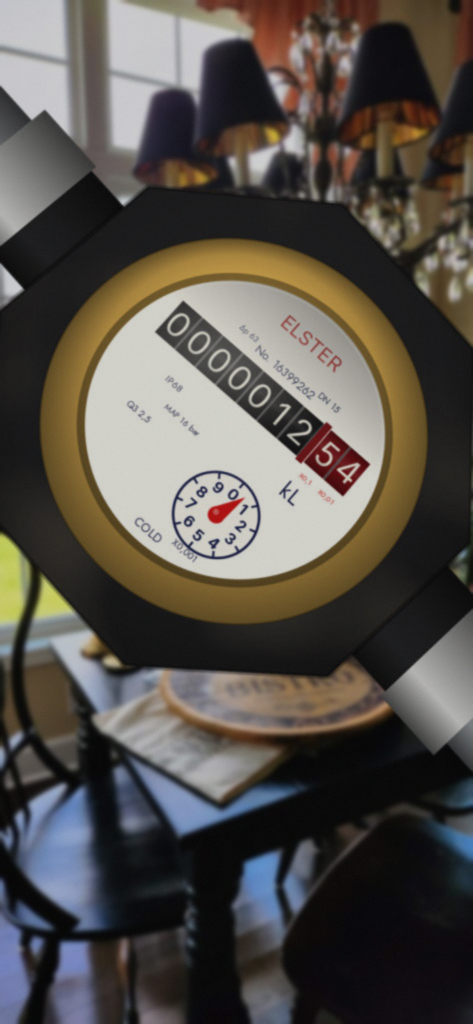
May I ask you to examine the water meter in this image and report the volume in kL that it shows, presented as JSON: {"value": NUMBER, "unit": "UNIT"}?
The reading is {"value": 12.540, "unit": "kL"}
